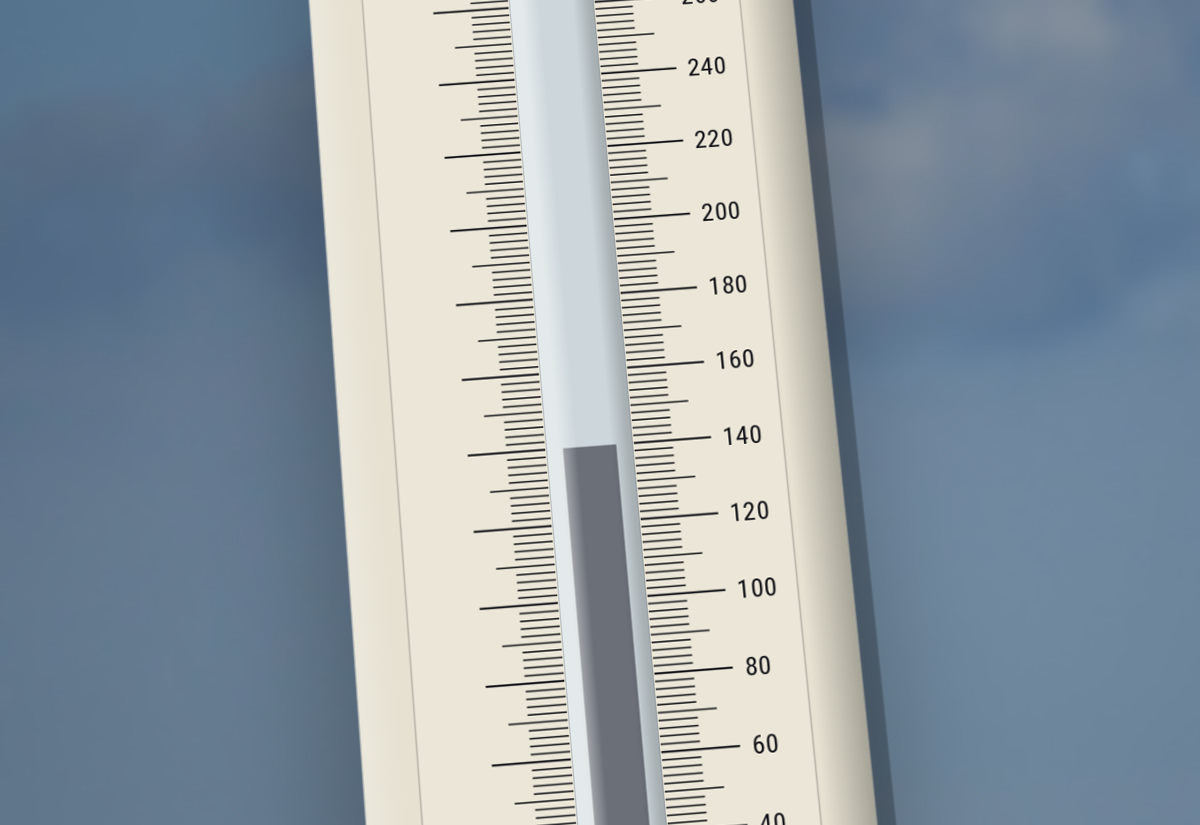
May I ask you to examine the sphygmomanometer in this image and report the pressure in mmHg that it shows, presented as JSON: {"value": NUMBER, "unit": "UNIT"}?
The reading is {"value": 140, "unit": "mmHg"}
